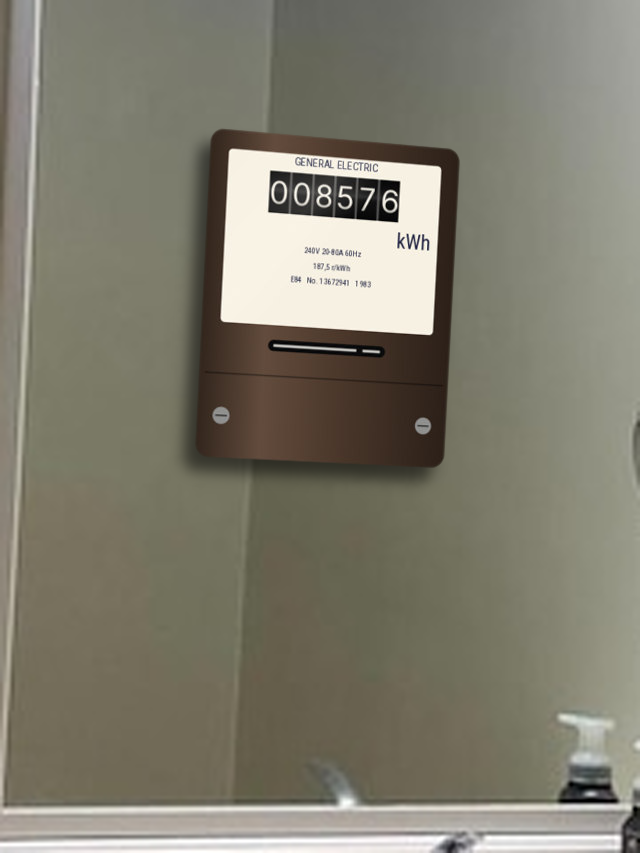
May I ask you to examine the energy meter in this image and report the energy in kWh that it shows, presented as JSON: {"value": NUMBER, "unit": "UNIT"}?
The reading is {"value": 8576, "unit": "kWh"}
